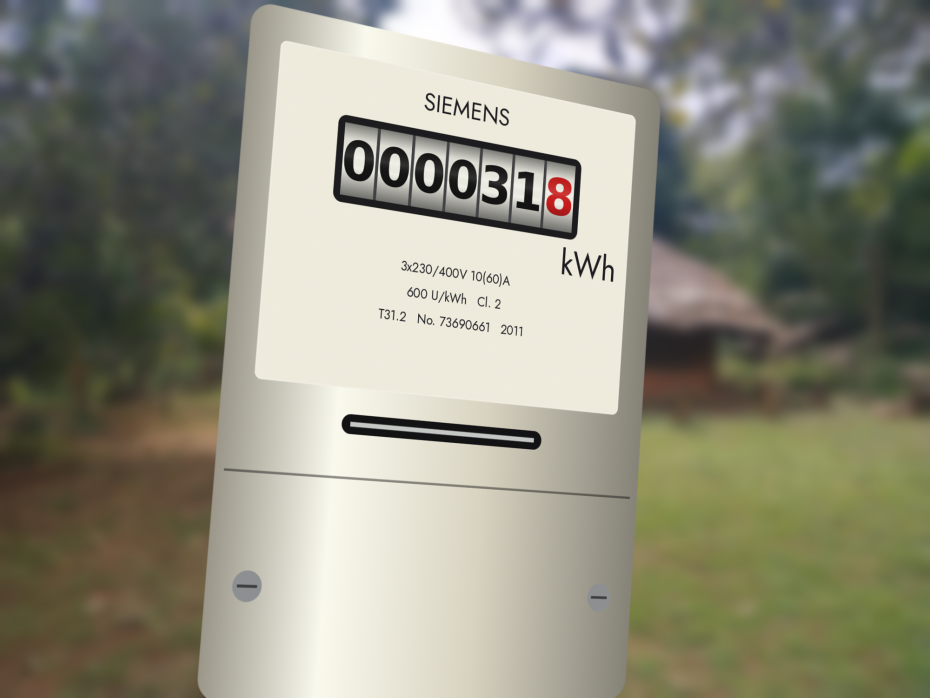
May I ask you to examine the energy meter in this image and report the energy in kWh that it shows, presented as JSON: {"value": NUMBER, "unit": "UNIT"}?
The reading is {"value": 31.8, "unit": "kWh"}
